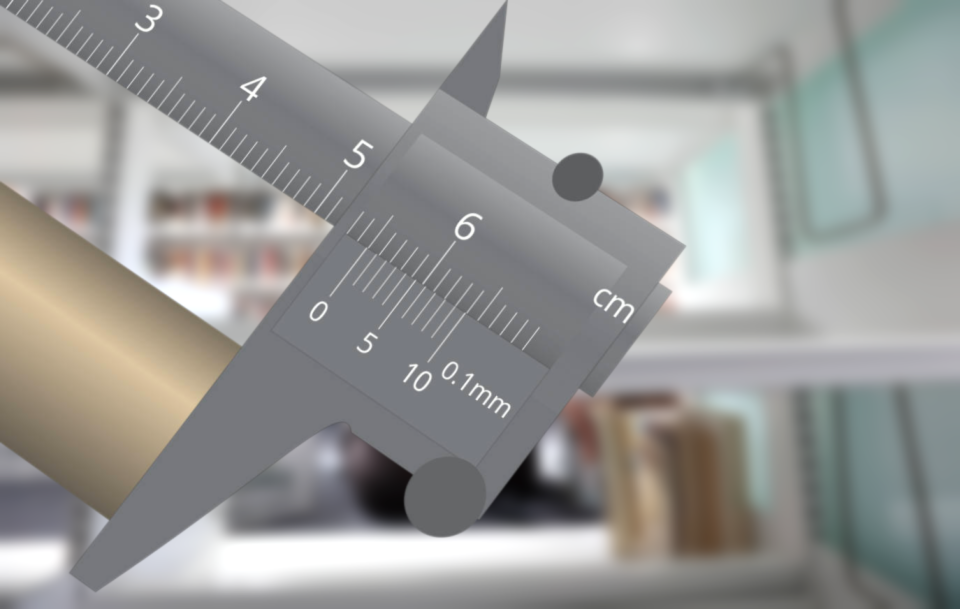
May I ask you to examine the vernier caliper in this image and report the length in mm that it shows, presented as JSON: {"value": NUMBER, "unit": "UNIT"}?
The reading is {"value": 54.9, "unit": "mm"}
